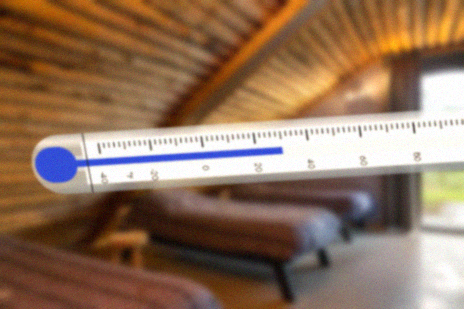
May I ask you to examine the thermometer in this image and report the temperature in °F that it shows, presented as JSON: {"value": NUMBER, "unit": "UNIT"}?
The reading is {"value": 30, "unit": "°F"}
